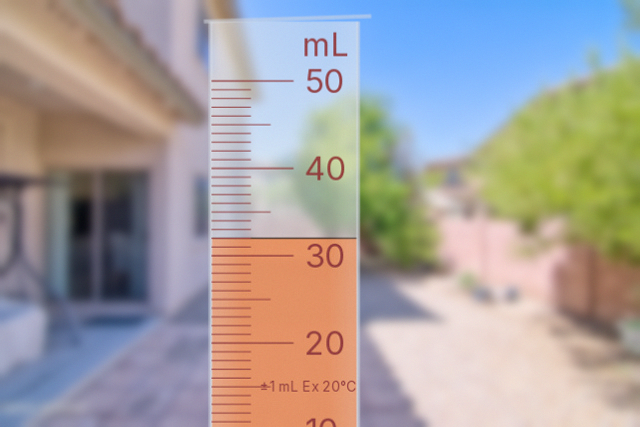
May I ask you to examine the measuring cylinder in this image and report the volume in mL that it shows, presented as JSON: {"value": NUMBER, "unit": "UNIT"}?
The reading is {"value": 32, "unit": "mL"}
